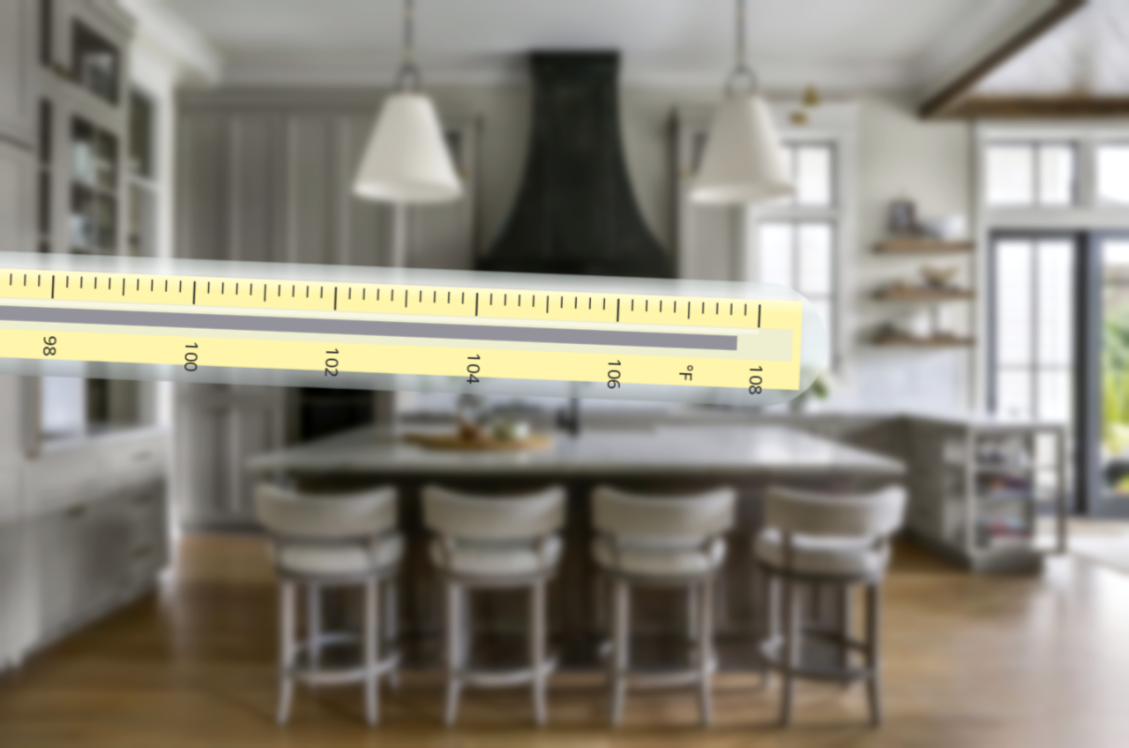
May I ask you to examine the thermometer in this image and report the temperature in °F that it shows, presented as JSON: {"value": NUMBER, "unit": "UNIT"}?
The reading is {"value": 107.7, "unit": "°F"}
